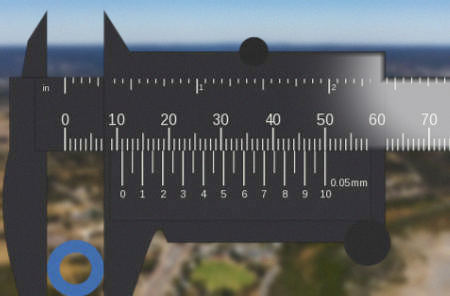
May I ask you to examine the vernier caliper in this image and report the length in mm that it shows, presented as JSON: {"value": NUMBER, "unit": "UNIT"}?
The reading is {"value": 11.0, "unit": "mm"}
